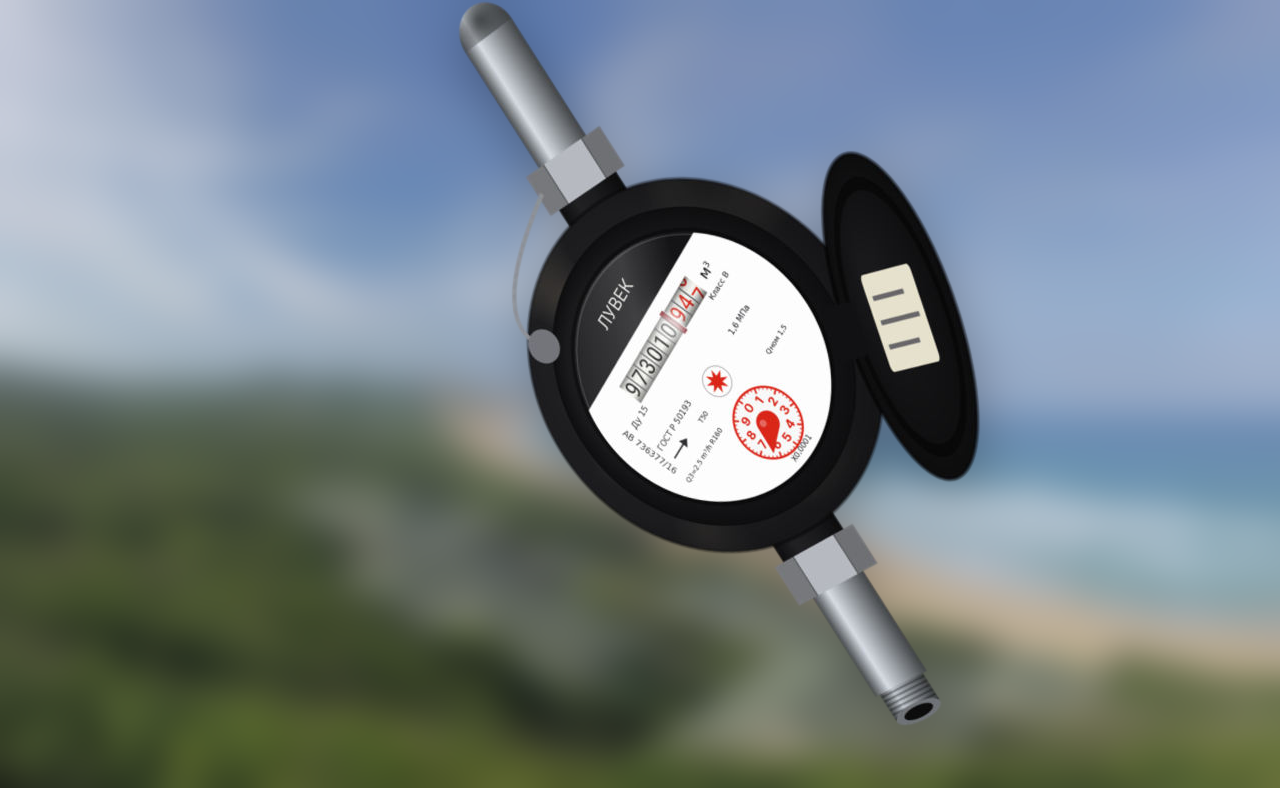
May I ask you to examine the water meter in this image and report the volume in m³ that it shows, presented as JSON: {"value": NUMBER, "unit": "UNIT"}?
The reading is {"value": 973010.9466, "unit": "m³"}
